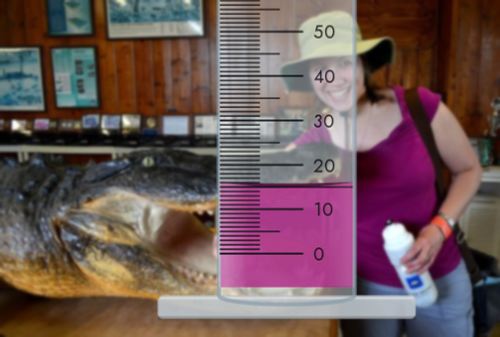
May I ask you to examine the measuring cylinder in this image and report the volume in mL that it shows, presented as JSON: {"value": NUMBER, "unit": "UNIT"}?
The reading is {"value": 15, "unit": "mL"}
